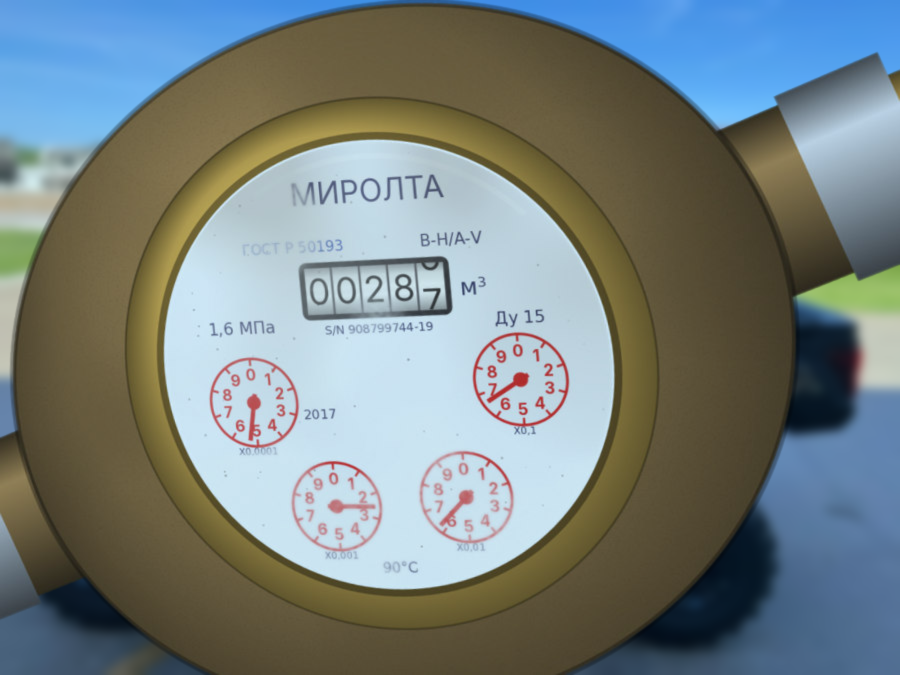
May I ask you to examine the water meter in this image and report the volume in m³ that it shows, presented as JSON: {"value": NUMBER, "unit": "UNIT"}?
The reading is {"value": 286.6625, "unit": "m³"}
